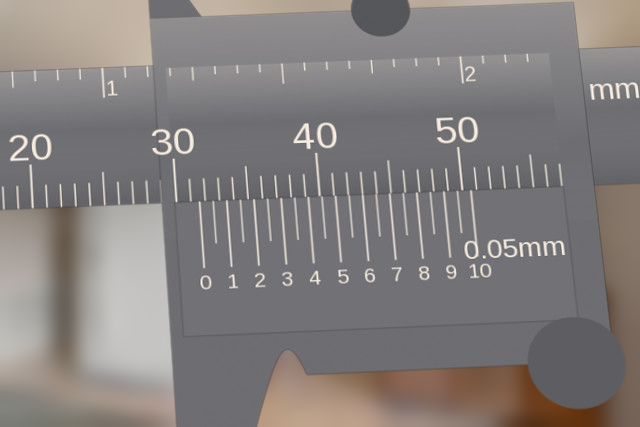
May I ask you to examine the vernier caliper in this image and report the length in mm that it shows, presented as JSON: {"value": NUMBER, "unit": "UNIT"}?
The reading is {"value": 31.6, "unit": "mm"}
